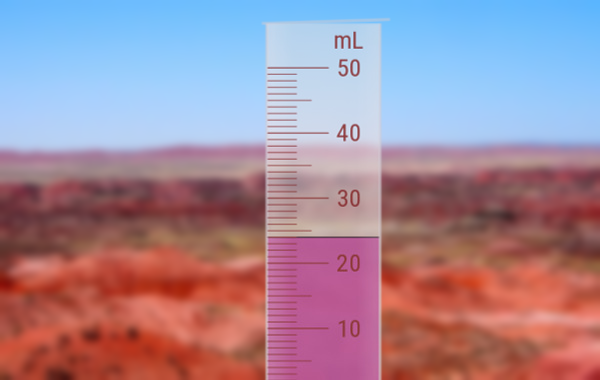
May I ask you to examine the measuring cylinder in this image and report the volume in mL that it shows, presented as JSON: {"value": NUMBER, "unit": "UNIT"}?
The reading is {"value": 24, "unit": "mL"}
